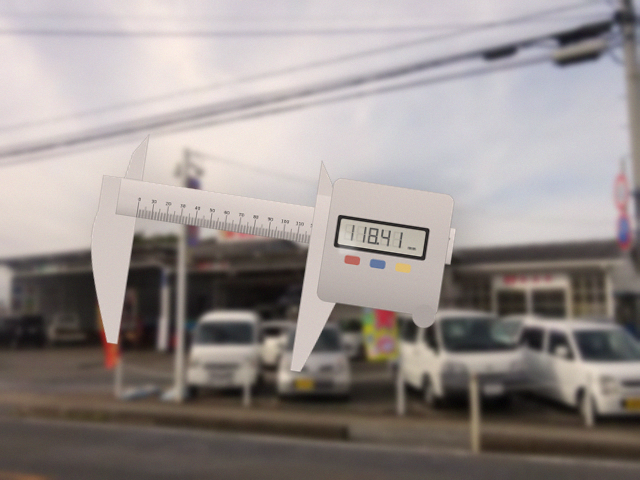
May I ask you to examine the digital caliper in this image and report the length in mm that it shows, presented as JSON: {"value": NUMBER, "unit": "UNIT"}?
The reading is {"value": 118.41, "unit": "mm"}
